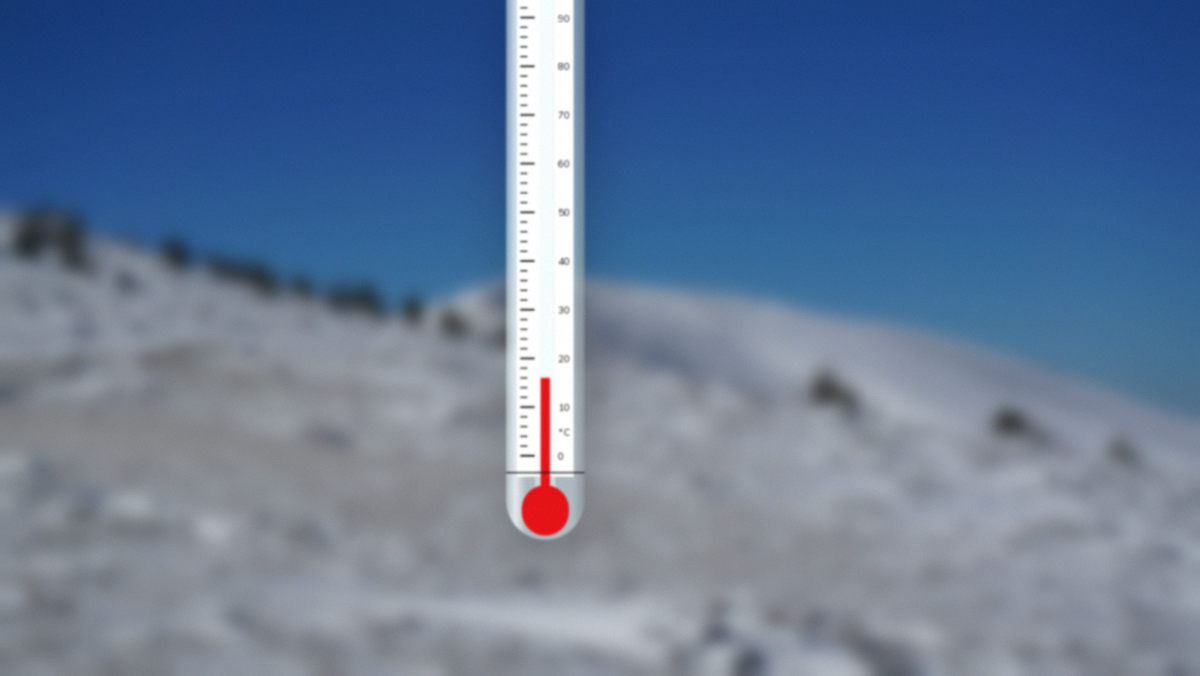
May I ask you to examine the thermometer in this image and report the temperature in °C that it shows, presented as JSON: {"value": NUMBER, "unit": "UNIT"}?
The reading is {"value": 16, "unit": "°C"}
